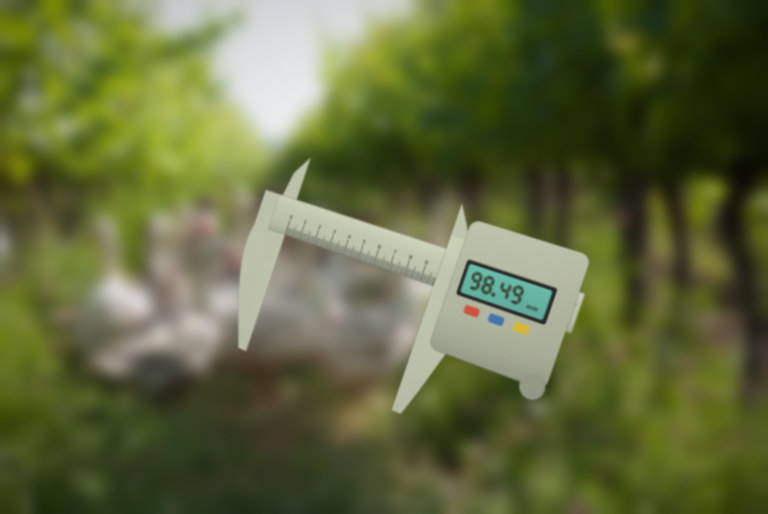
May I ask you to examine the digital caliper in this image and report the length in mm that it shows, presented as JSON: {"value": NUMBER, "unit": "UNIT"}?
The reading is {"value": 98.49, "unit": "mm"}
